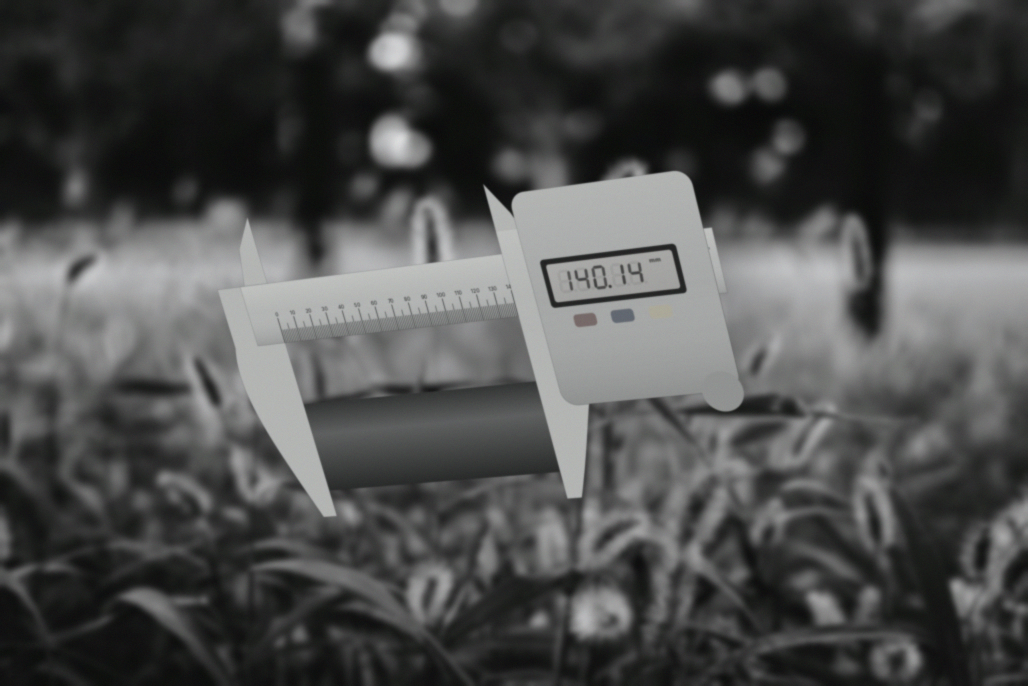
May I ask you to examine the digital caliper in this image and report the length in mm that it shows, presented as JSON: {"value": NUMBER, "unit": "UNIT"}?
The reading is {"value": 140.14, "unit": "mm"}
